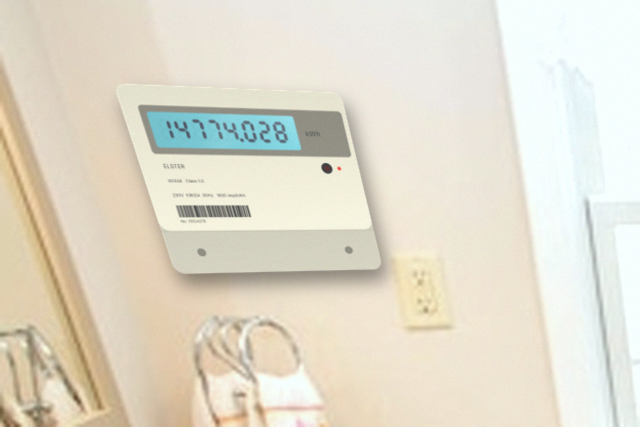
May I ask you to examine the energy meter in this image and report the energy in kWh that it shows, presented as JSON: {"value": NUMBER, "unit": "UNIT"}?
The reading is {"value": 14774.028, "unit": "kWh"}
